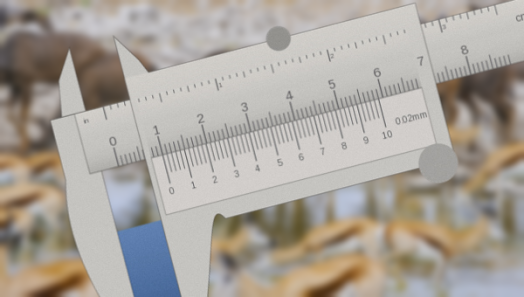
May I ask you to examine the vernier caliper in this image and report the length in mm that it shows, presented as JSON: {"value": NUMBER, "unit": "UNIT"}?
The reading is {"value": 10.0, "unit": "mm"}
